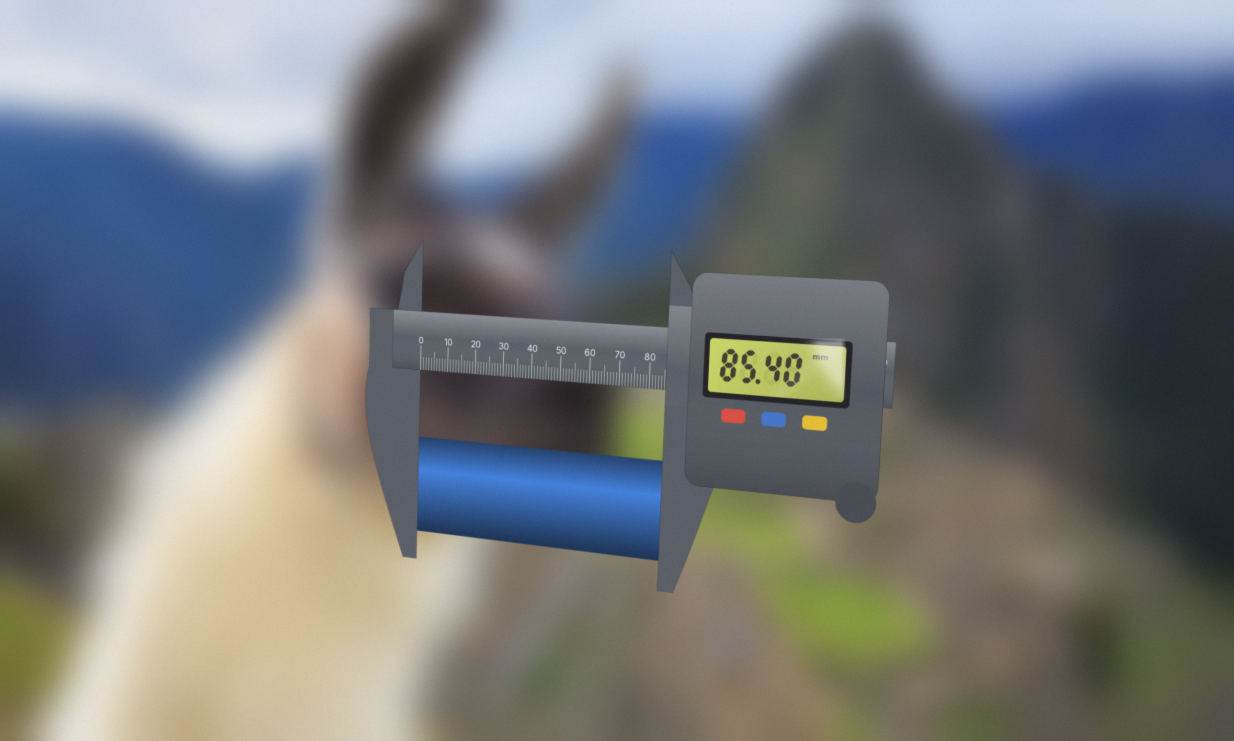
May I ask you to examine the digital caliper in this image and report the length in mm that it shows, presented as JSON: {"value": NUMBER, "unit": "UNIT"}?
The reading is {"value": 85.40, "unit": "mm"}
